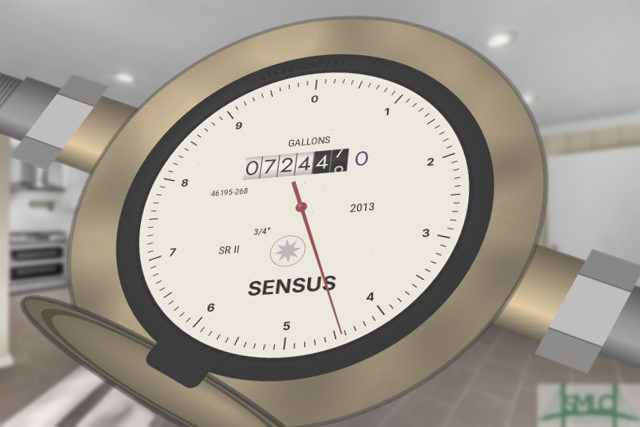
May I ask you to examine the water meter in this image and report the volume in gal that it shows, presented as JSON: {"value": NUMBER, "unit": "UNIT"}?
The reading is {"value": 724474.4, "unit": "gal"}
